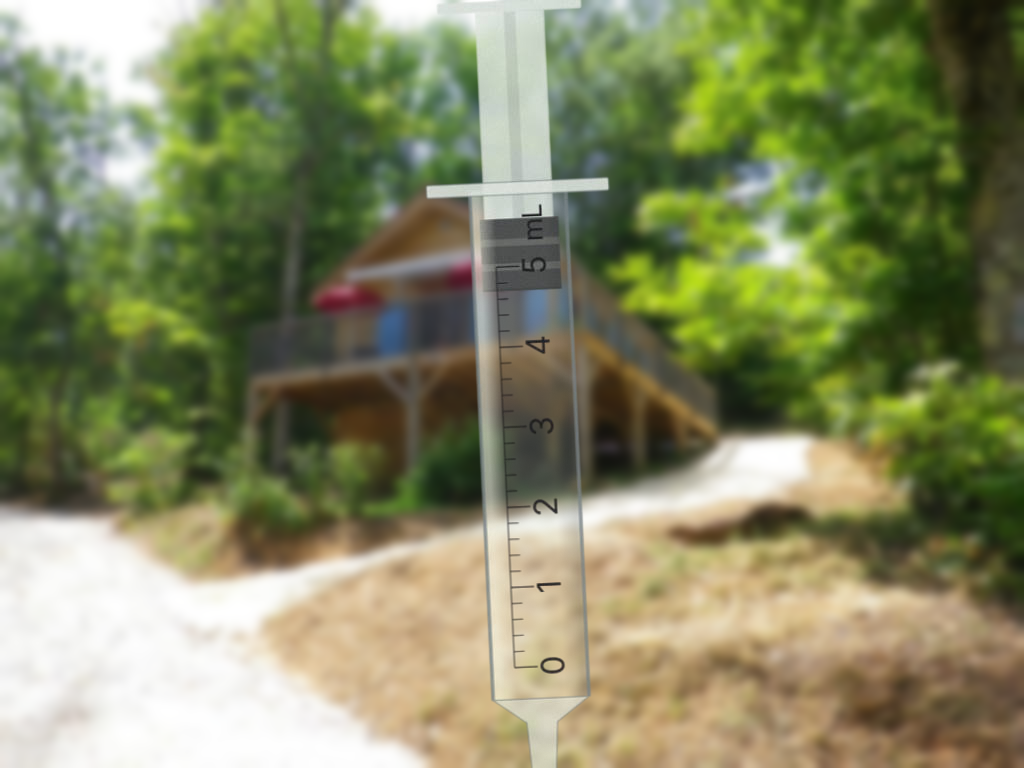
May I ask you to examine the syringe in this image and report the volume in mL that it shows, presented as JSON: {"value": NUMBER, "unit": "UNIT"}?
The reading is {"value": 4.7, "unit": "mL"}
